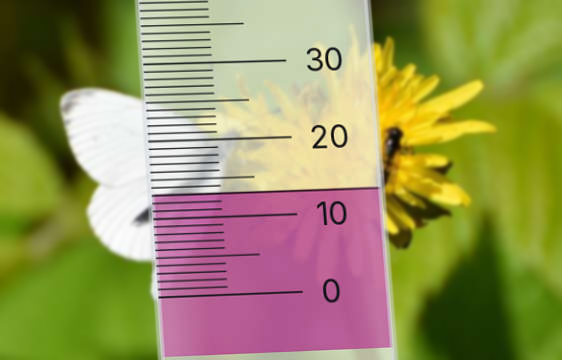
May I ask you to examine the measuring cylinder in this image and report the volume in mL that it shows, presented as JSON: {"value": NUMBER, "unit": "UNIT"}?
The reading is {"value": 13, "unit": "mL"}
